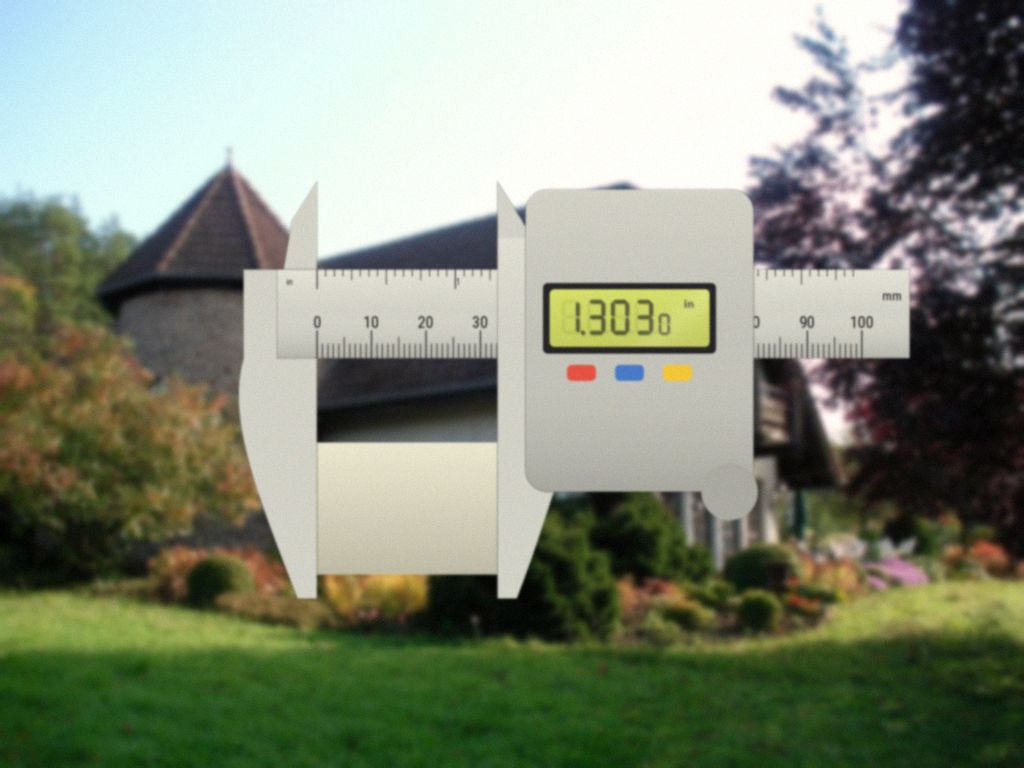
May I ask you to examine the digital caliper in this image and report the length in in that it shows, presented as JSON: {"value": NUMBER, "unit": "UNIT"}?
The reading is {"value": 1.3030, "unit": "in"}
